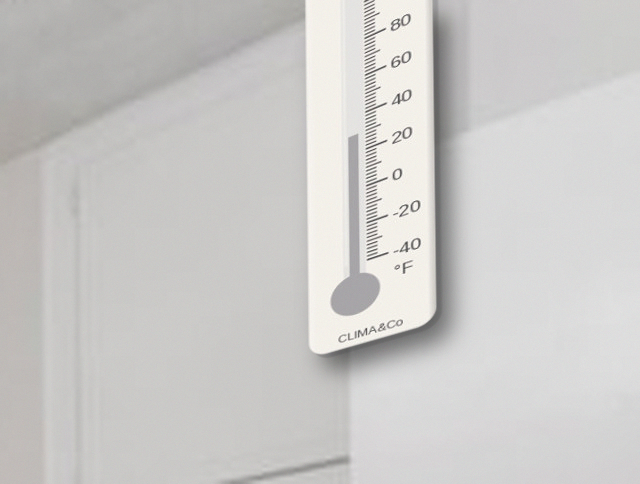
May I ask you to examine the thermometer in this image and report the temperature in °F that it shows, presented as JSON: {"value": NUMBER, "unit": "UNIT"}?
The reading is {"value": 30, "unit": "°F"}
